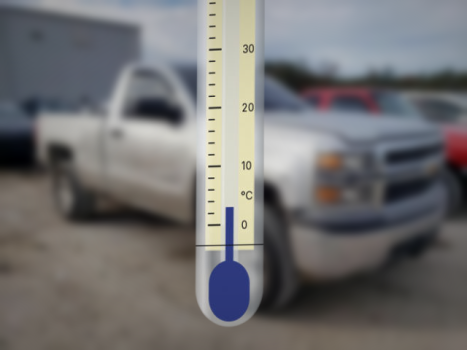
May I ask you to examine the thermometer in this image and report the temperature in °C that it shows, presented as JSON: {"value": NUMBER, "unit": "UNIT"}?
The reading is {"value": 3, "unit": "°C"}
